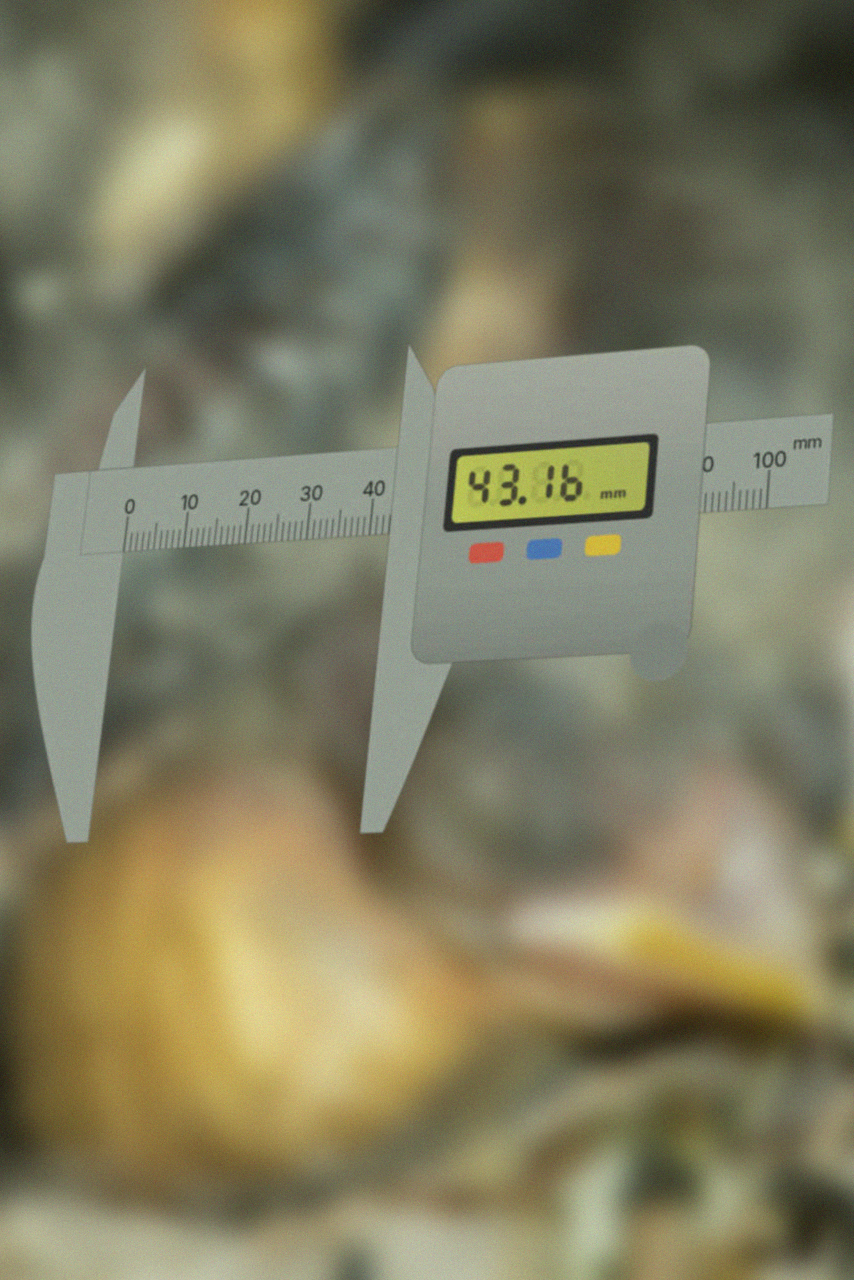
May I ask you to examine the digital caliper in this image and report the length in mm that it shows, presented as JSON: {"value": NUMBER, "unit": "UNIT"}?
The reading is {"value": 43.16, "unit": "mm"}
